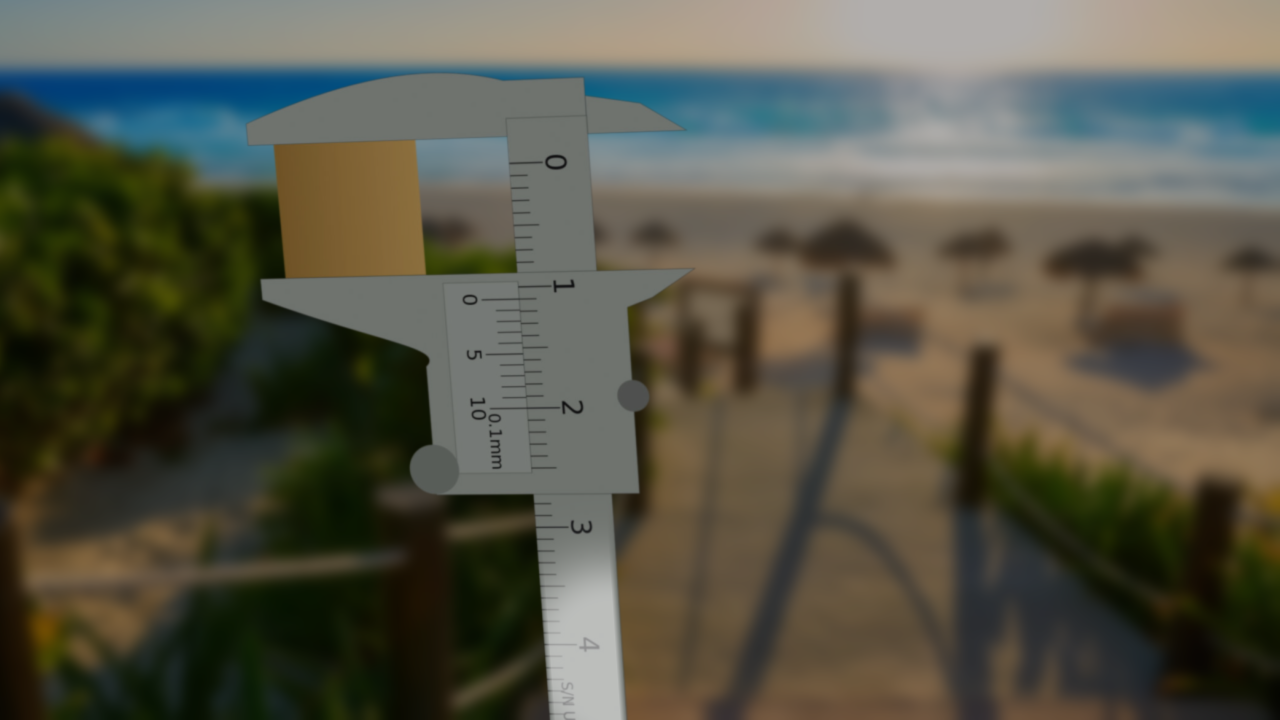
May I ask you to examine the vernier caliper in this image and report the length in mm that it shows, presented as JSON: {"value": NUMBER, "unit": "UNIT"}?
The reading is {"value": 11.0, "unit": "mm"}
